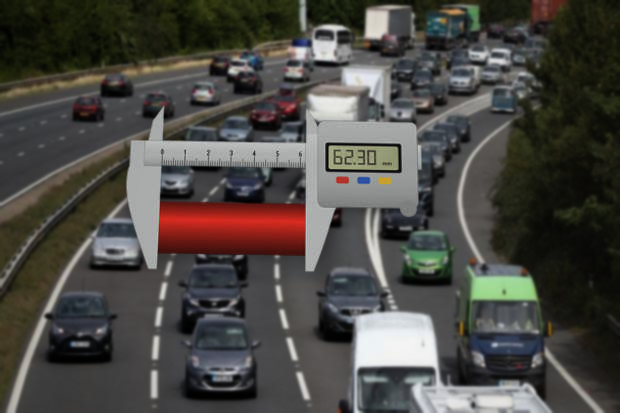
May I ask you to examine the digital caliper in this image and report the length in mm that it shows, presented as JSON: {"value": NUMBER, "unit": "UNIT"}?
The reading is {"value": 62.30, "unit": "mm"}
